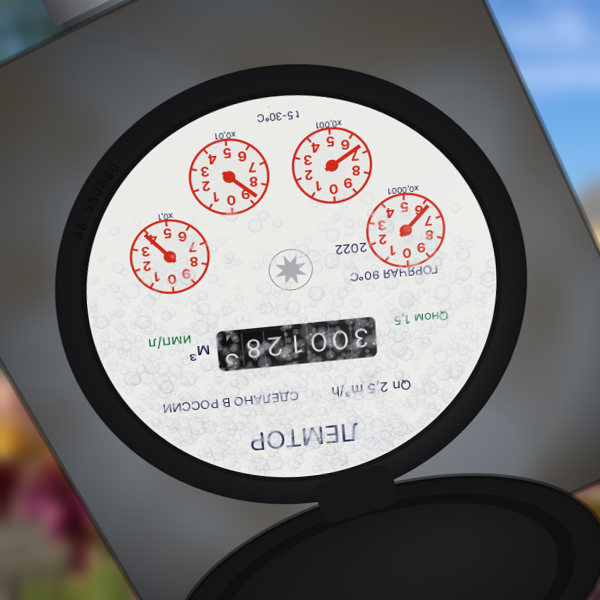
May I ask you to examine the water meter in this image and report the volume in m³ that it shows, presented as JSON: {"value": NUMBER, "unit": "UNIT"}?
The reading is {"value": 3001283.3866, "unit": "m³"}
